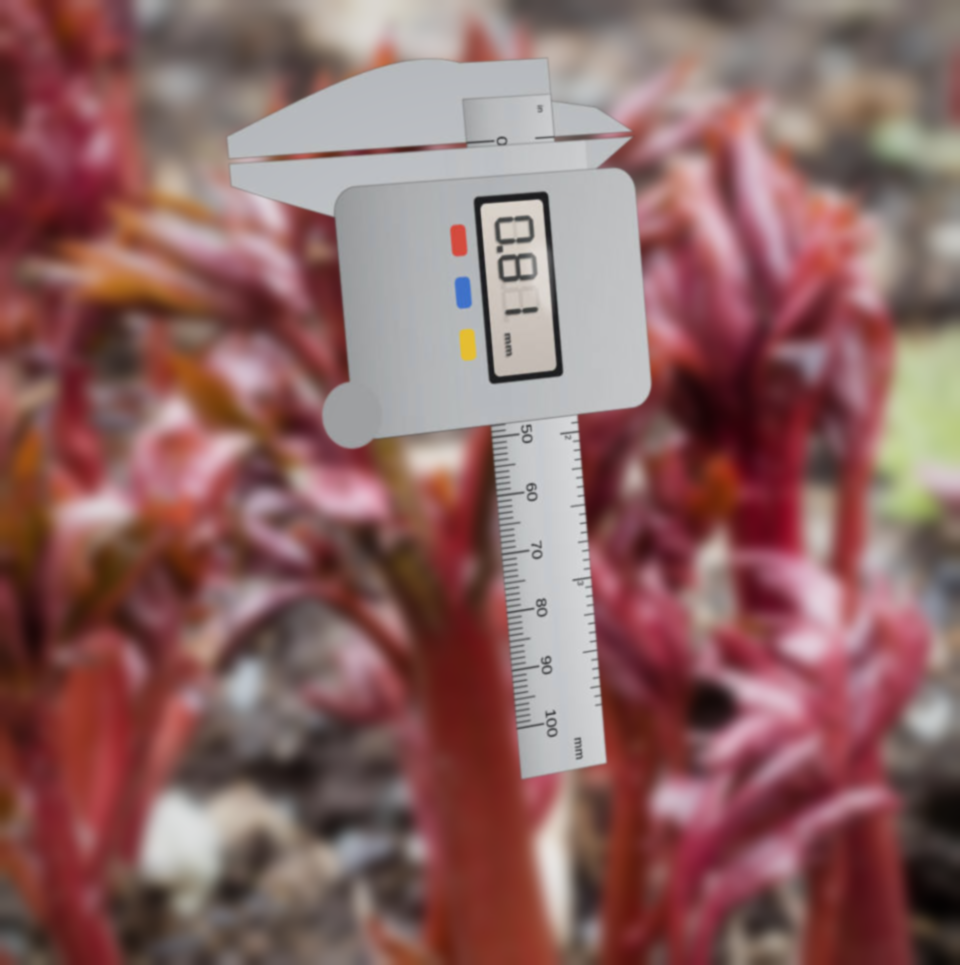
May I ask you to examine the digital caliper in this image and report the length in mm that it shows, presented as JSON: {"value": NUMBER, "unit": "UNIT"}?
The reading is {"value": 0.81, "unit": "mm"}
